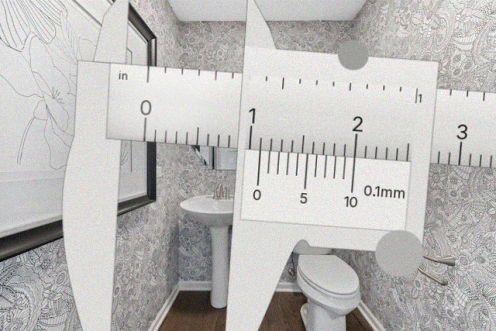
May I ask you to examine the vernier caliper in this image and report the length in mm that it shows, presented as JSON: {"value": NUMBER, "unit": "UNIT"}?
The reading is {"value": 11.0, "unit": "mm"}
